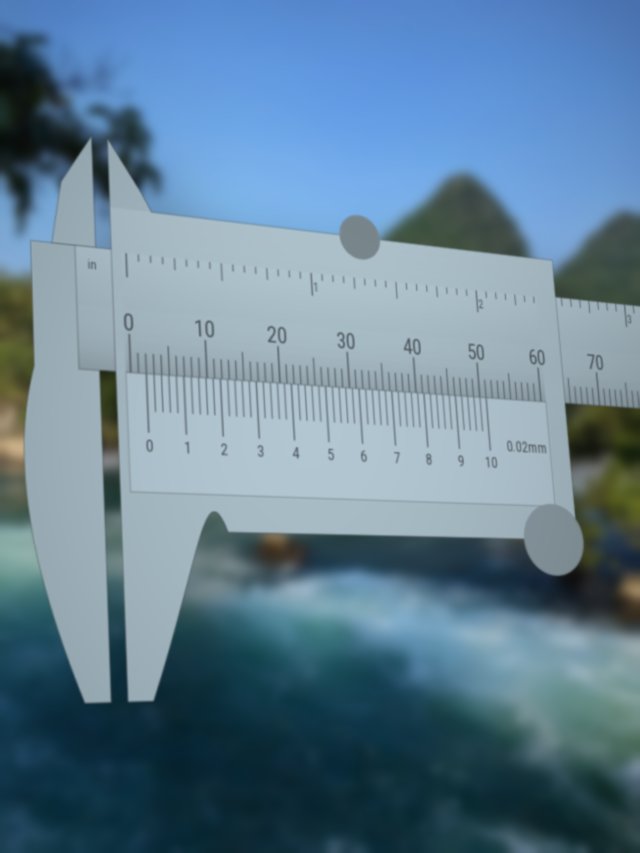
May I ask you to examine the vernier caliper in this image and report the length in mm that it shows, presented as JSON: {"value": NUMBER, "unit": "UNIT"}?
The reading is {"value": 2.0, "unit": "mm"}
